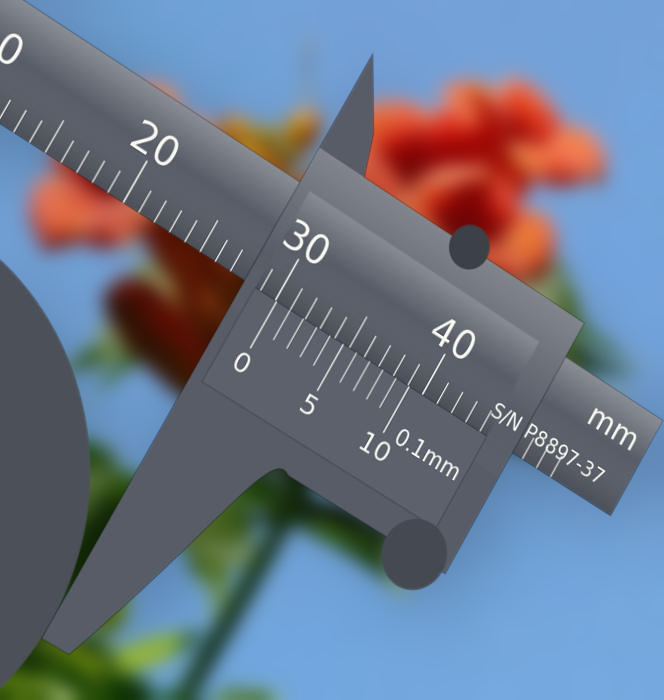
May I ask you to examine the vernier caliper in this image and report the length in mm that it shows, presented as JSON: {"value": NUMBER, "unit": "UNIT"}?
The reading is {"value": 30.1, "unit": "mm"}
